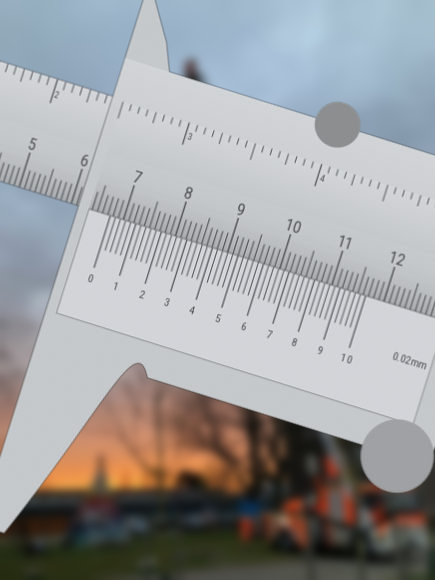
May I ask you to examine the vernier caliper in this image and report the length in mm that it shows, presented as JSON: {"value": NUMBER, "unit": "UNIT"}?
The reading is {"value": 67.5, "unit": "mm"}
